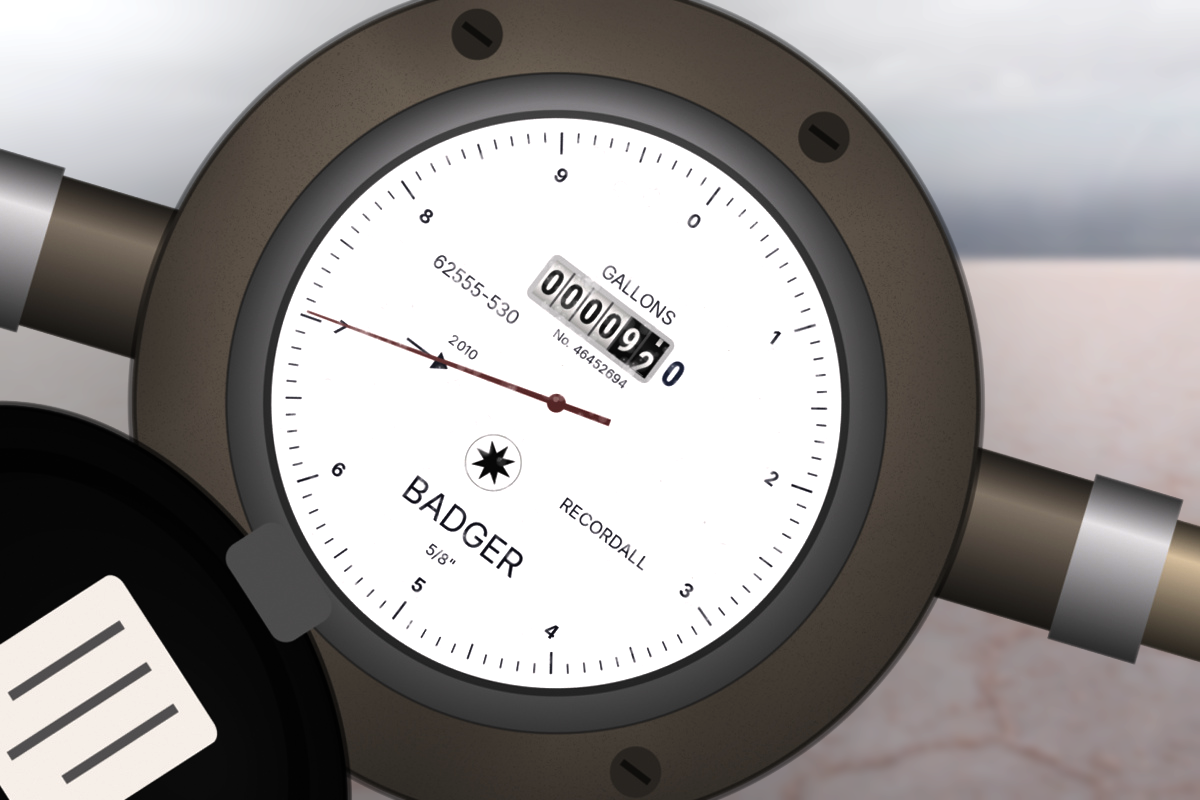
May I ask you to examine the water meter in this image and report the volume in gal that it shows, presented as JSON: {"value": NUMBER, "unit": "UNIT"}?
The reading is {"value": 917.0, "unit": "gal"}
